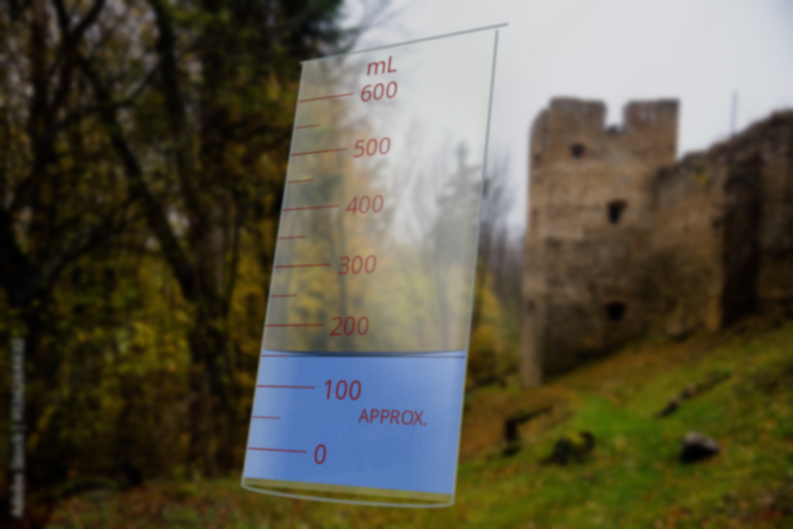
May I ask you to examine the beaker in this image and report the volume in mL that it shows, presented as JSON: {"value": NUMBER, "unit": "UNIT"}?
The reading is {"value": 150, "unit": "mL"}
